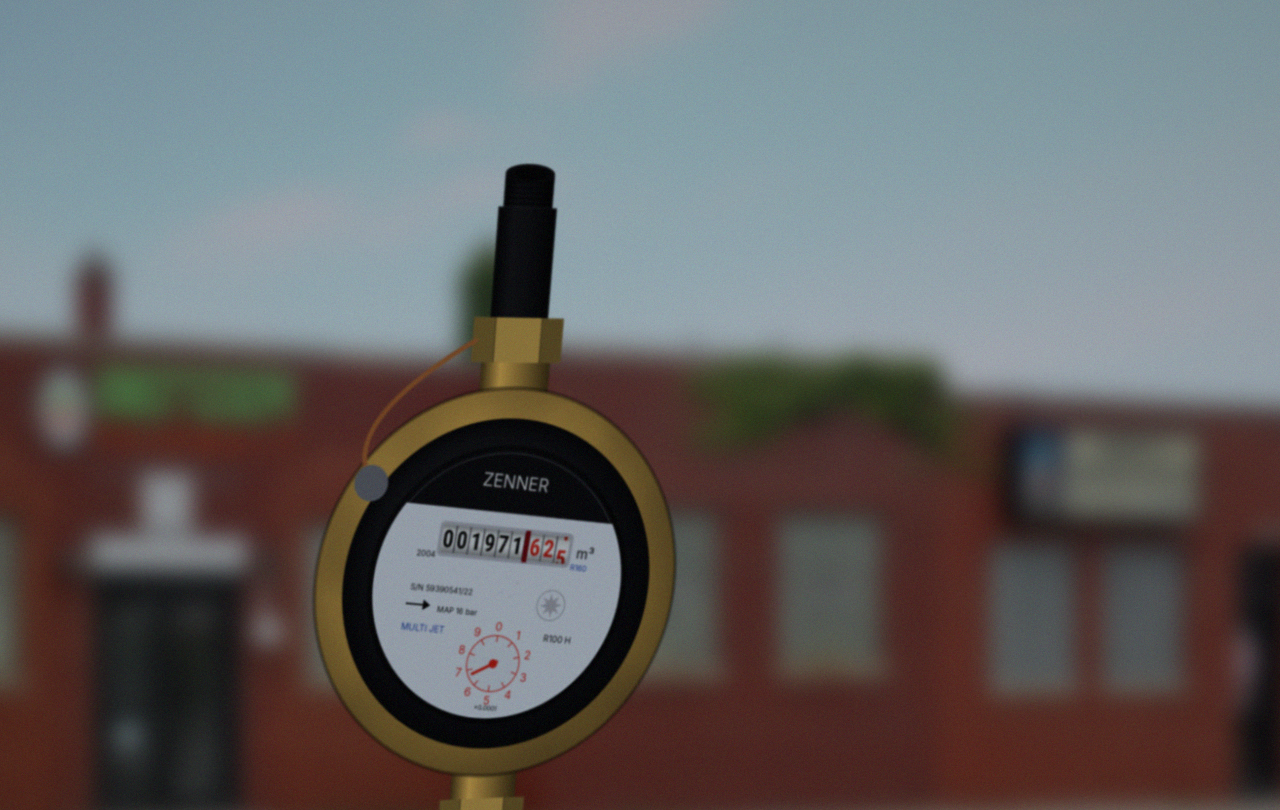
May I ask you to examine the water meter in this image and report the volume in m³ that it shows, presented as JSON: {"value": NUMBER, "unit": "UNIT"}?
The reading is {"value": 1971.6246, "unit": "m³"}
